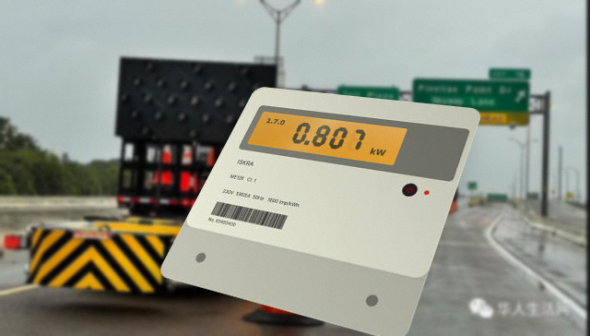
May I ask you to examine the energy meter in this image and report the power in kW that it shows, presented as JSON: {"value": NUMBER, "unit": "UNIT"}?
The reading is {"value": 0.807, "unit": "kW"}
